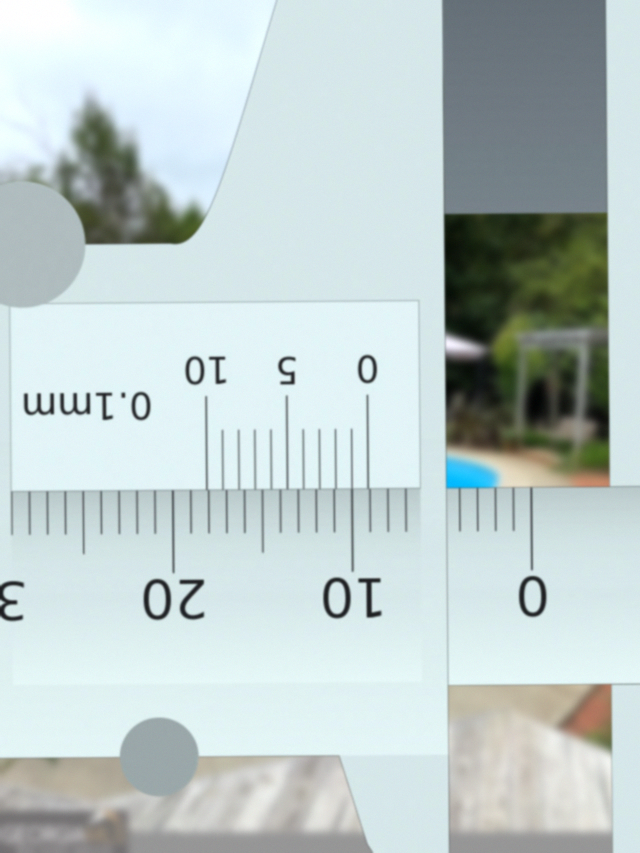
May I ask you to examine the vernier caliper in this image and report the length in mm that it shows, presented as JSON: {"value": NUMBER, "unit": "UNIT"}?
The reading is {"value": 9.1, "unit": "mm"}
